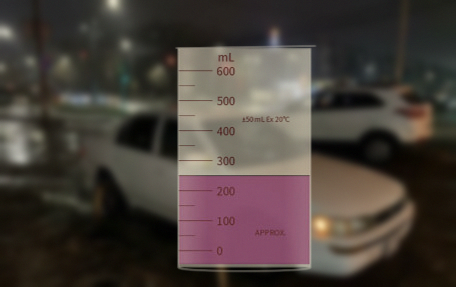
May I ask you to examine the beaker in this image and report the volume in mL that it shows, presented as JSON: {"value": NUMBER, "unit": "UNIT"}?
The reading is {"value": 250, "unit": "mL"}
